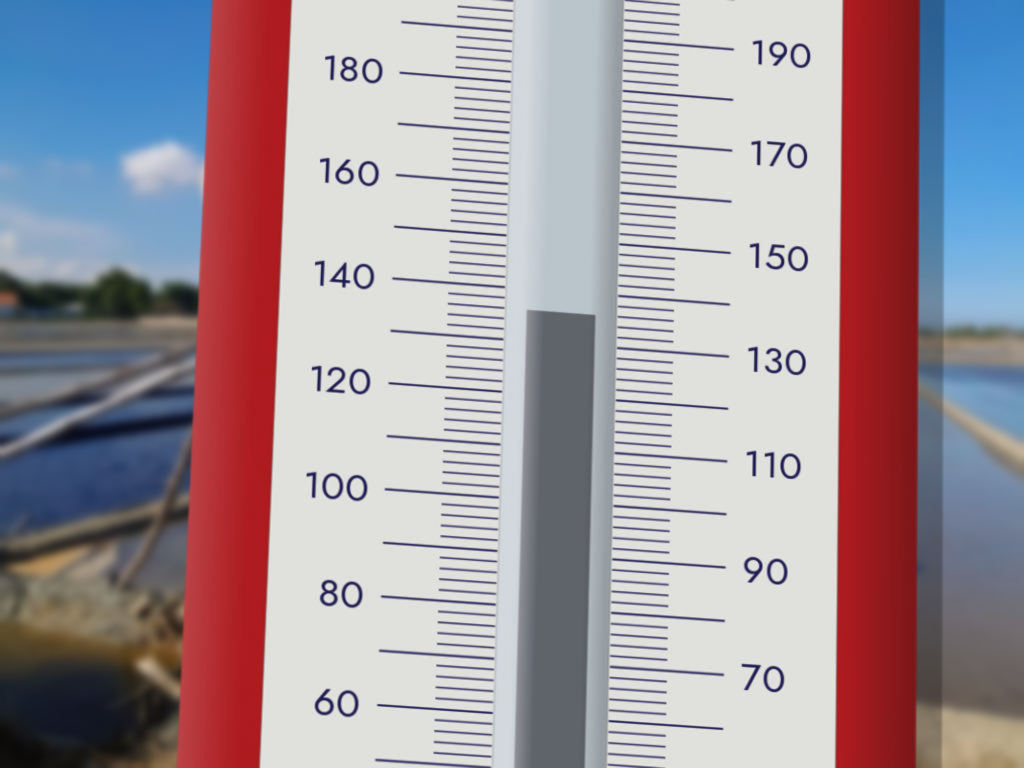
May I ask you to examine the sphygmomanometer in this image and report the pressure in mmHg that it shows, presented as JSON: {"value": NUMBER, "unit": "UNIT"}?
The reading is {"value": 136, "unit": "mmHg"}
